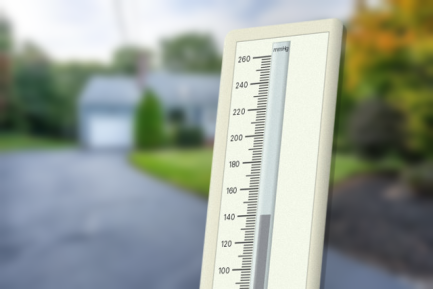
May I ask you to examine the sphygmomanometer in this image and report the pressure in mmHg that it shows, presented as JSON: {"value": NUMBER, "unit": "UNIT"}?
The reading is {"value": 140, "unit": "mmHg"}
